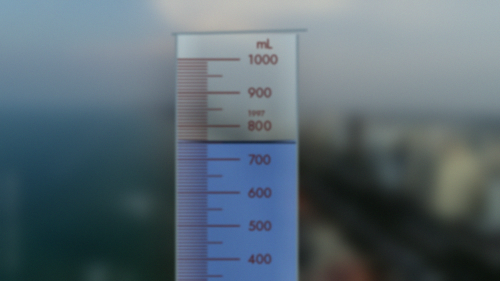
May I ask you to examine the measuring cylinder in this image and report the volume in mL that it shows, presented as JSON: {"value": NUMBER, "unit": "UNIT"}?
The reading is {"value": 750, "unit": "mL"}
